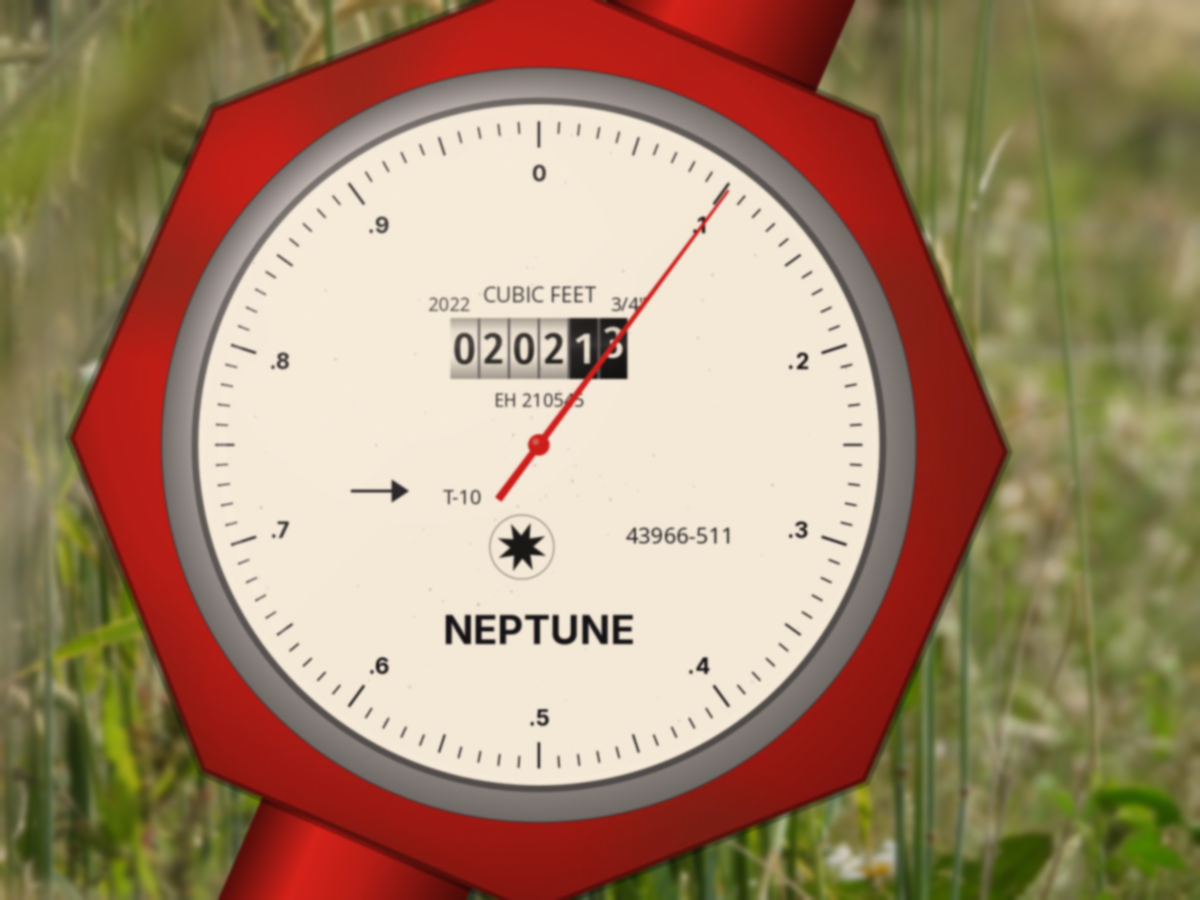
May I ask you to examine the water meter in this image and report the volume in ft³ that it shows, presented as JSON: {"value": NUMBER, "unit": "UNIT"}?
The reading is {"value": 20213.10, "unit": "ft³"}
